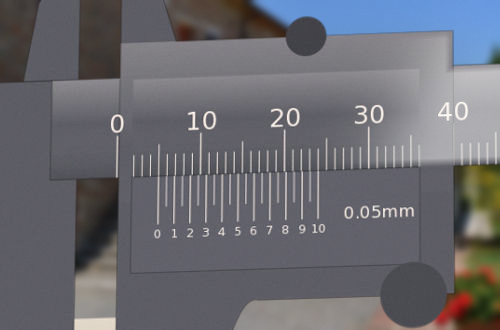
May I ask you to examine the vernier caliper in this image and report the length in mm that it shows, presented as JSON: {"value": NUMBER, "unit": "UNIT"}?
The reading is {"value": 5.0, "unit": "mm"}
